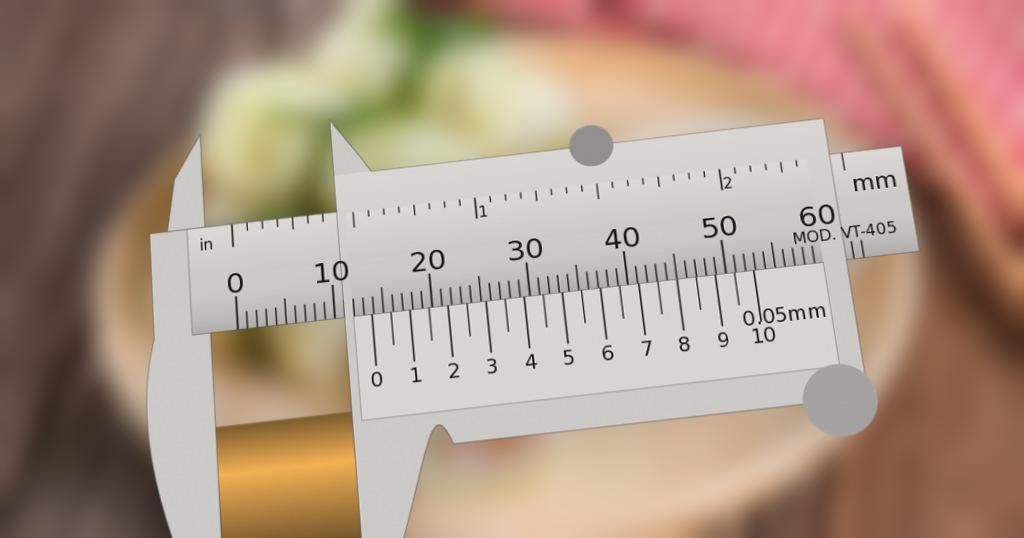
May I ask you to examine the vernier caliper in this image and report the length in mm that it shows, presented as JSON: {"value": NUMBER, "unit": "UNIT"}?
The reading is {"value": 13.8, "unit": "mm"}
